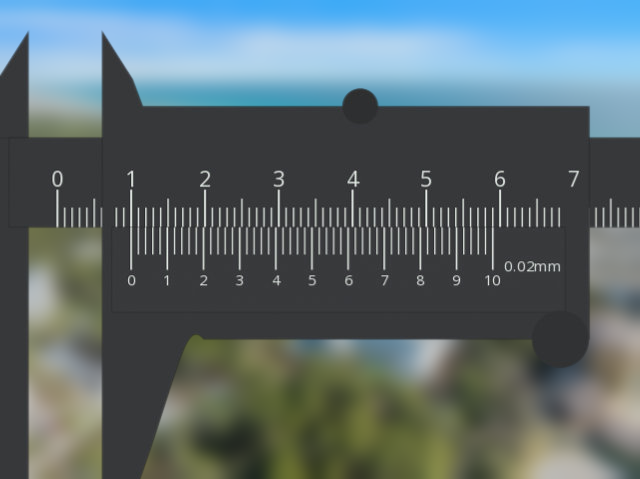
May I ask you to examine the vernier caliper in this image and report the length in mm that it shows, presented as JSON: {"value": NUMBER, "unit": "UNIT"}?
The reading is {"value": 10.0, "unit": "mm"}
